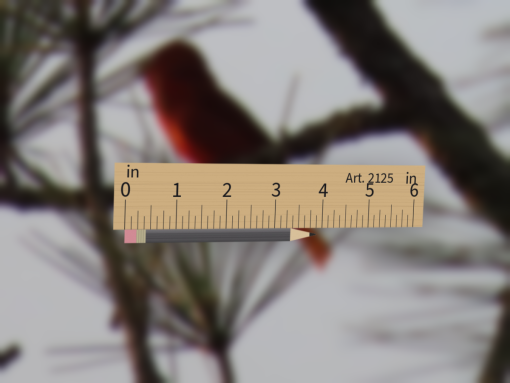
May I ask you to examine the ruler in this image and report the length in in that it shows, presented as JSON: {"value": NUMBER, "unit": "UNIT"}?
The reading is {"value": 3.875, "unit": "in"}
